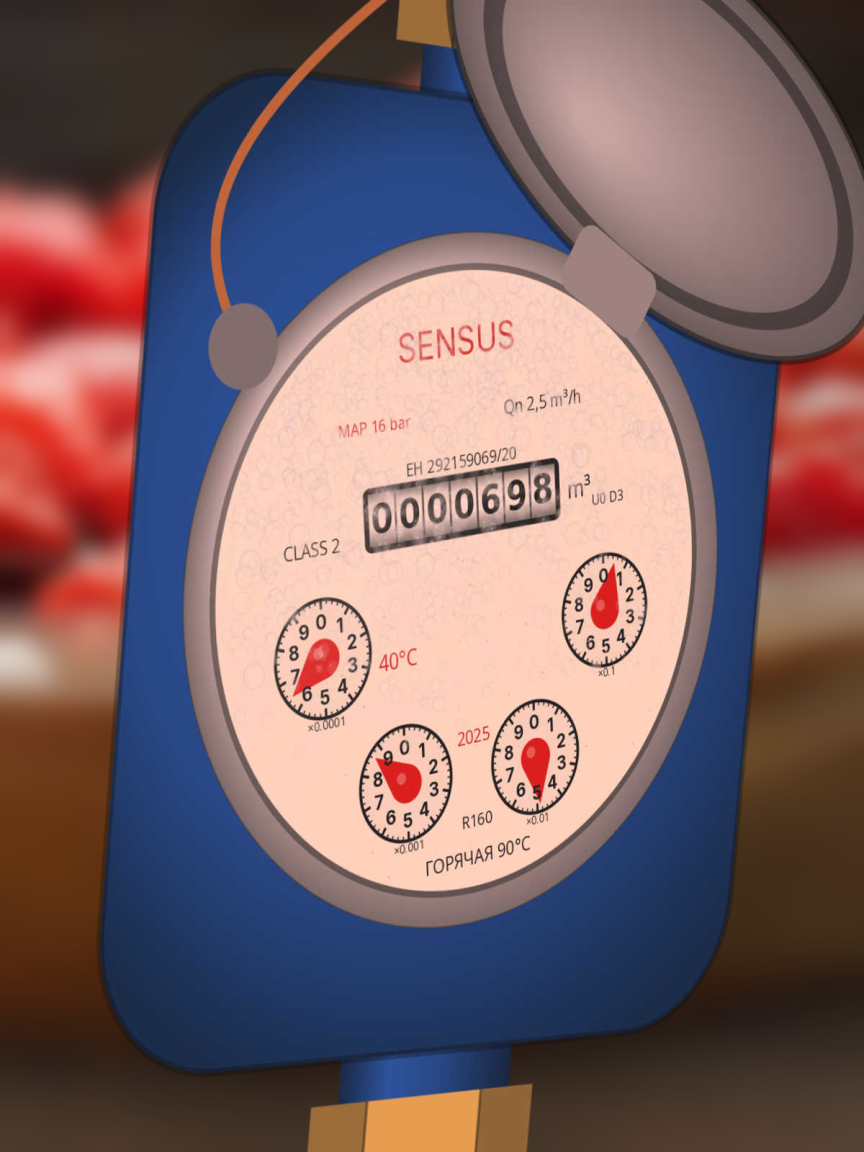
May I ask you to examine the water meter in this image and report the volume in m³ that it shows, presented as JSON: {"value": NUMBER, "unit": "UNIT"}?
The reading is {"value": 698.0486, "unit": "m³"}
